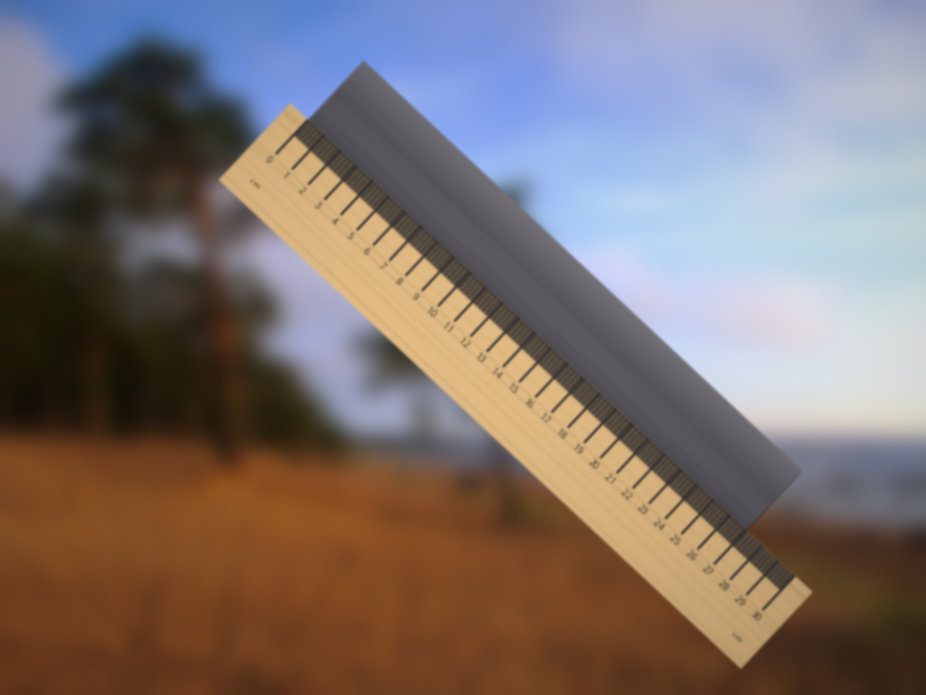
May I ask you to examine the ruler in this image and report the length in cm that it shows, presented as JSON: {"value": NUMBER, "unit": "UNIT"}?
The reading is {"value": 27, "unit": "cm"}
